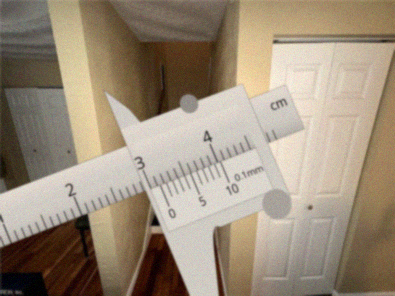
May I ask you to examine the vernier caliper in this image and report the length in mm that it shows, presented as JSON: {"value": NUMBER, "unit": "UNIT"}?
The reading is {"value": 31.4, "unit": "mm"}
